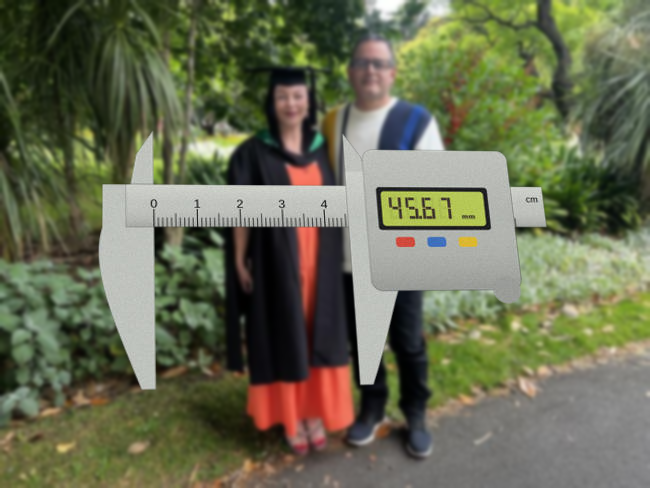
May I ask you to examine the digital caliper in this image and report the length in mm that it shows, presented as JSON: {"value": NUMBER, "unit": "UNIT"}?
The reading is {"value": 45.67, "unit": "mm"}
